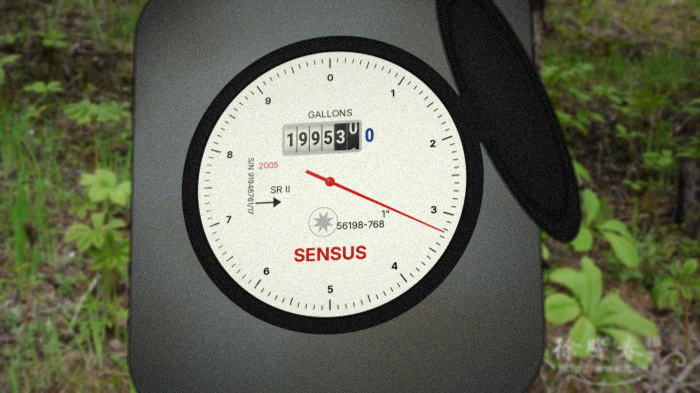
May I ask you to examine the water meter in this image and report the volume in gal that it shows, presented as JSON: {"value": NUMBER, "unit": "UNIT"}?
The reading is {"value": 1995303.2, "unit": "gal"}
